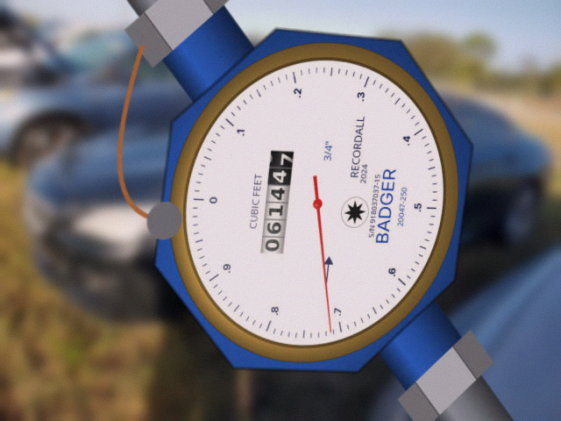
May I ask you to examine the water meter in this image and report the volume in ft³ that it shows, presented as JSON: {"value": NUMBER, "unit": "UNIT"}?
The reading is {"value": 61446.71, "unit": "ft³"}
